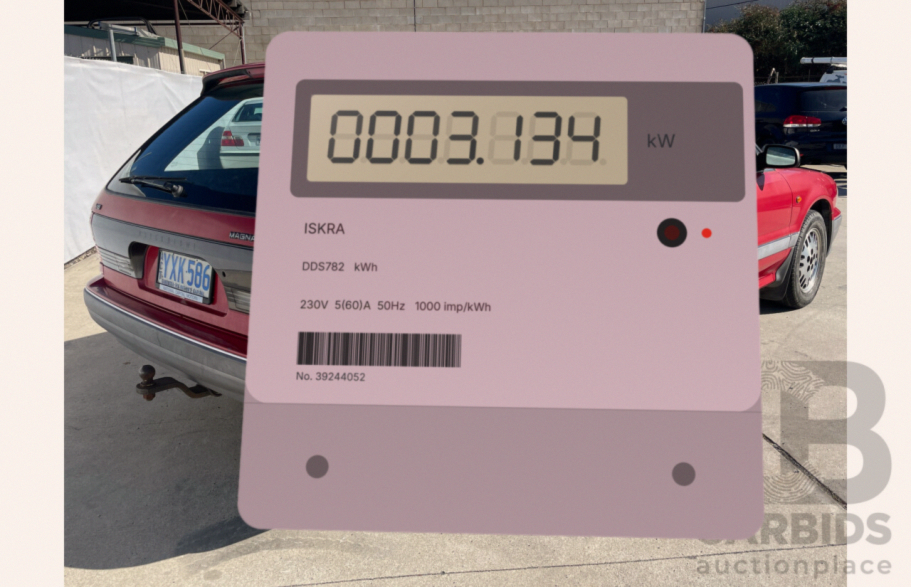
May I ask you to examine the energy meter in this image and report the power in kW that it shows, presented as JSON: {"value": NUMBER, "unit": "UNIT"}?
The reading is {"value": 3.134, "unit": "kW"}
